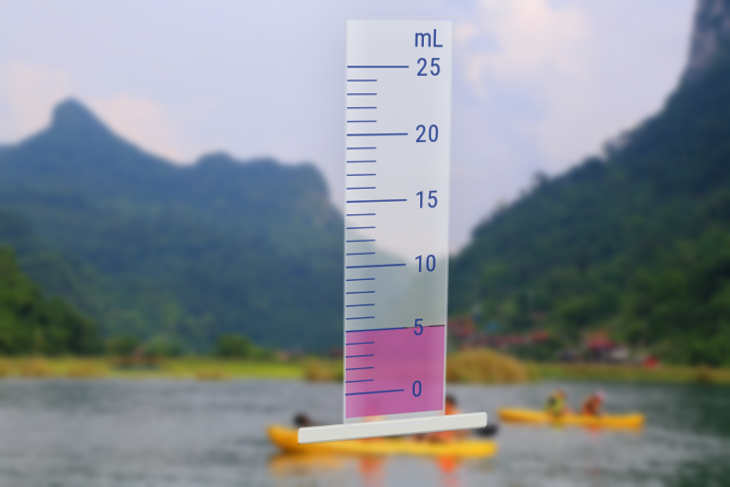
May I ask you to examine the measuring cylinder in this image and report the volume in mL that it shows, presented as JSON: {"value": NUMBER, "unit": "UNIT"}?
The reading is {"value": 5, "unit": "mL"}
